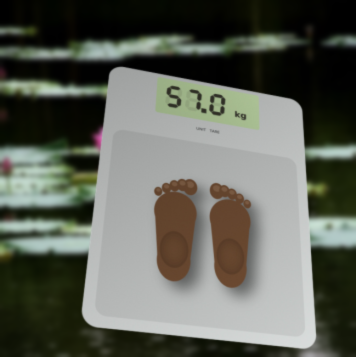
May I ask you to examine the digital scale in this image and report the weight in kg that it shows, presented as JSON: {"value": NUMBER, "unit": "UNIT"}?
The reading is {"value": 57.0, "unit": "kg"}
